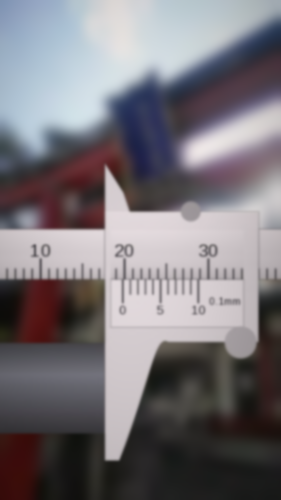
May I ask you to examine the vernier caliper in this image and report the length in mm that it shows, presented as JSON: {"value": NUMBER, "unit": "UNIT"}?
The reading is {"value": 19.8, "unit": "mm"}
